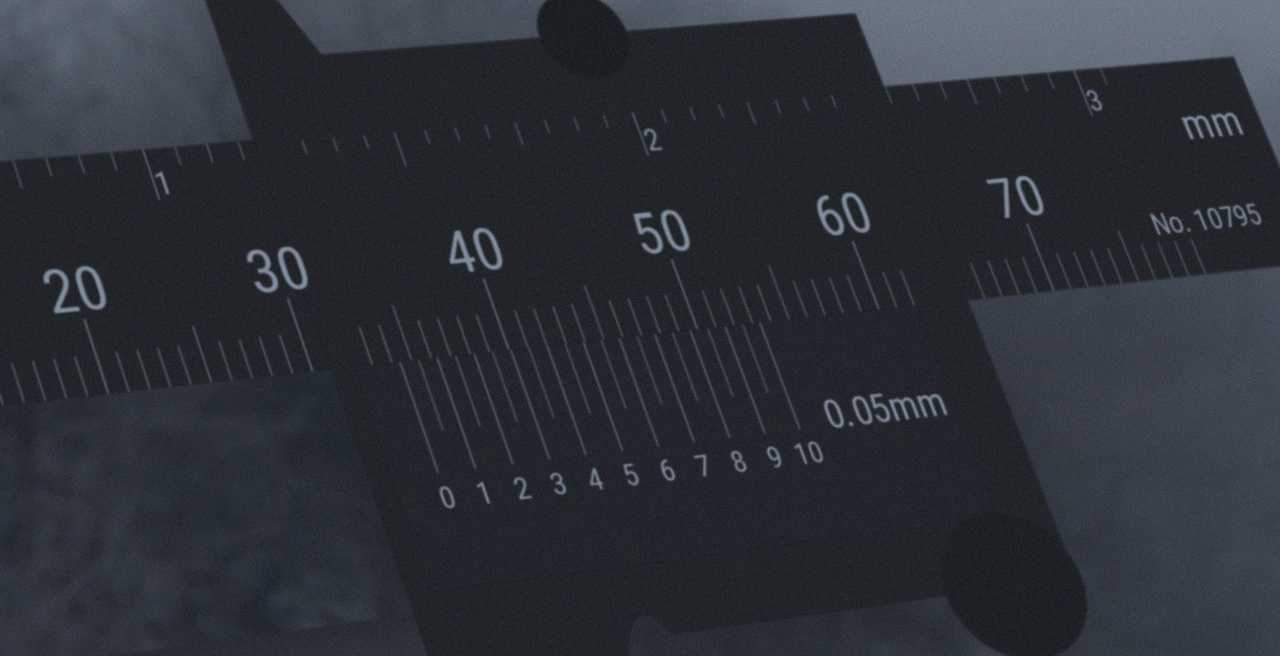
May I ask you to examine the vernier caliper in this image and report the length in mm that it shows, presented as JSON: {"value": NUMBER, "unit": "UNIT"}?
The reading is {"value": 34.4, "unit": "mm"}
